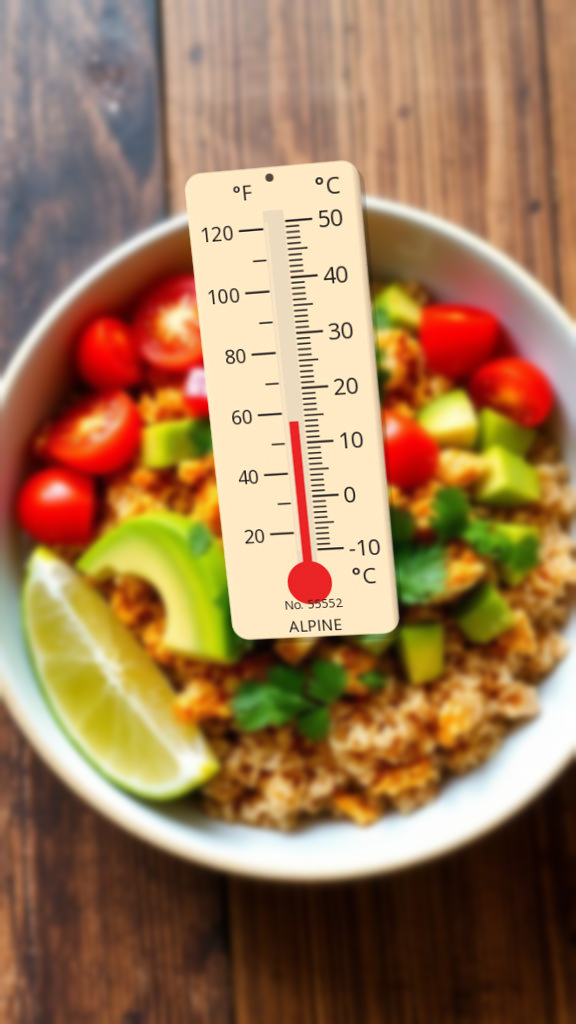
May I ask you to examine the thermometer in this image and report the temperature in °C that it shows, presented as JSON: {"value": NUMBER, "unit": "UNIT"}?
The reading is {"value": 14, "unit": "°C"}
